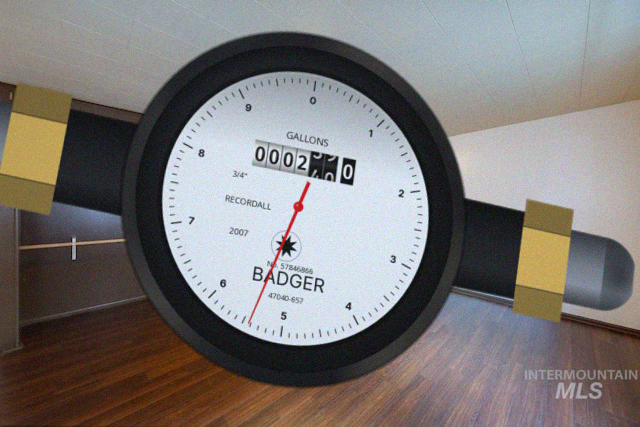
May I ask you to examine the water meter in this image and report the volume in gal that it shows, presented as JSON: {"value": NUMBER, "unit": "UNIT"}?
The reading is {"value": 2395.4, "unit": "gal"}
